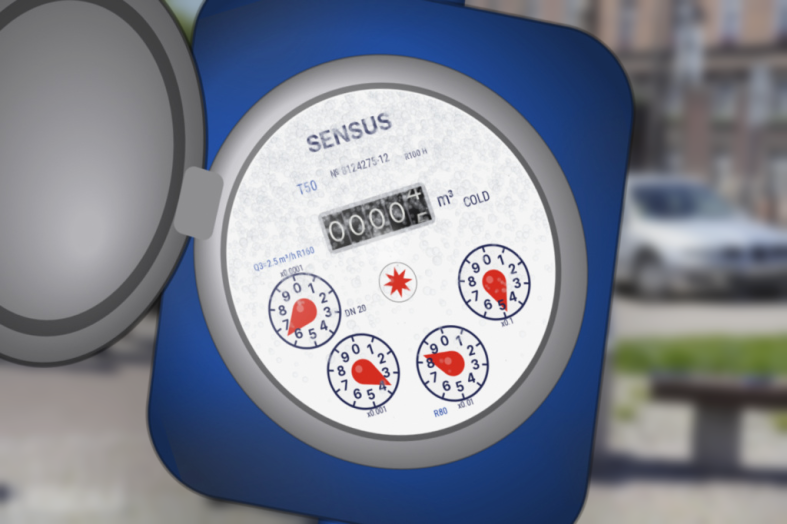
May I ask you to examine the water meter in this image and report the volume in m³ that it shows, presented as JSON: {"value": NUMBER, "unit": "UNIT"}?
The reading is {"value": 4.4836, "unit": "m³"}
